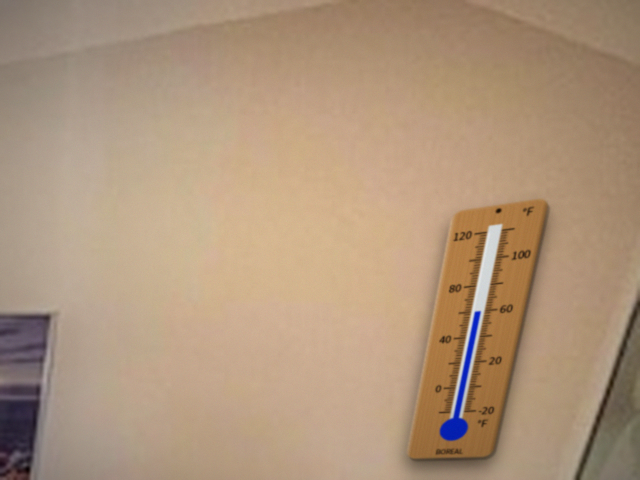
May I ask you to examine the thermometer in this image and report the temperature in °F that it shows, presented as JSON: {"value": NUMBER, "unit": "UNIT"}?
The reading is {"value": 60, "unit": "°F"}
